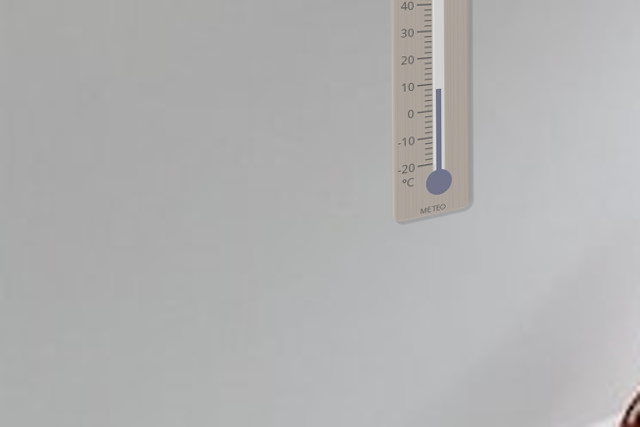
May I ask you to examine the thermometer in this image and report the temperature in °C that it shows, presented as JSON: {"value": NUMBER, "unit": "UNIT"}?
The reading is {"value": 8, "unit": "°C"}
